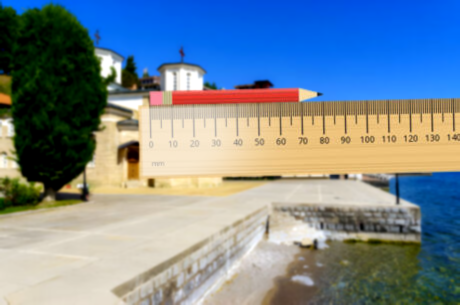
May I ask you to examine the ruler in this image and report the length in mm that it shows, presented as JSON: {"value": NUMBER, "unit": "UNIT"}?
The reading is {"value": 80, "unit": "mm"}
